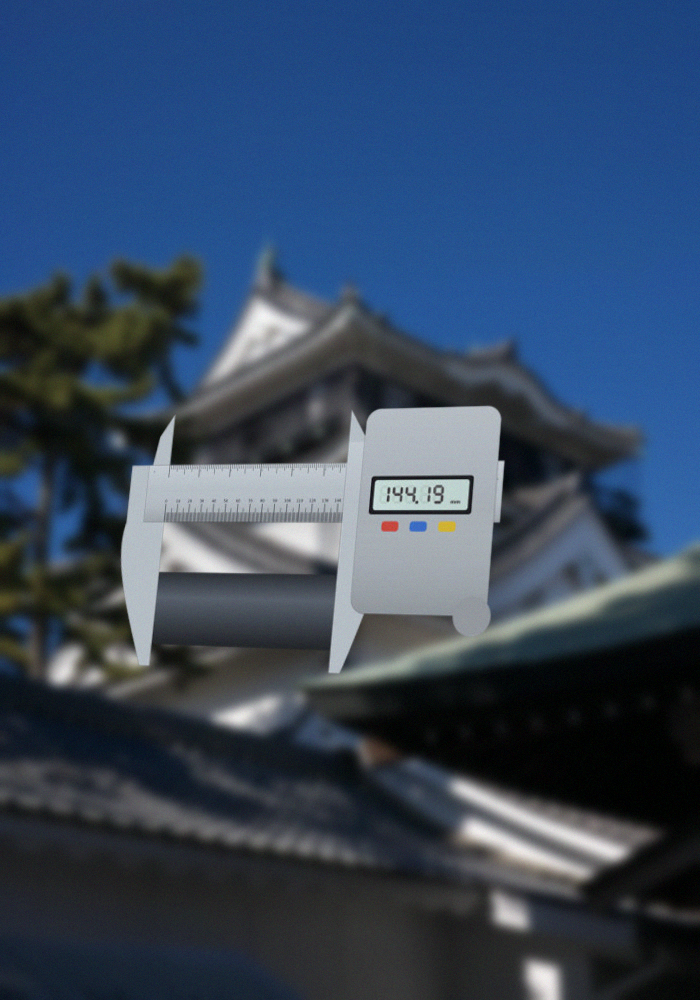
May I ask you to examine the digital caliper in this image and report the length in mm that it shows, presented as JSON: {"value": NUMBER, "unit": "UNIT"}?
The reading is {"value": 144.19, "unit": "mm"}
